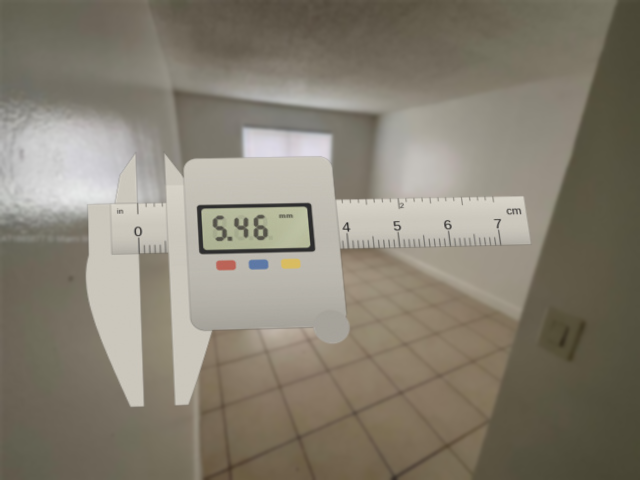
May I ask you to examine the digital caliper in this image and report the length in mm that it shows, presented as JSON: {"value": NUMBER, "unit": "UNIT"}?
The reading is {"value": 5.46, "unit": "mm"}
